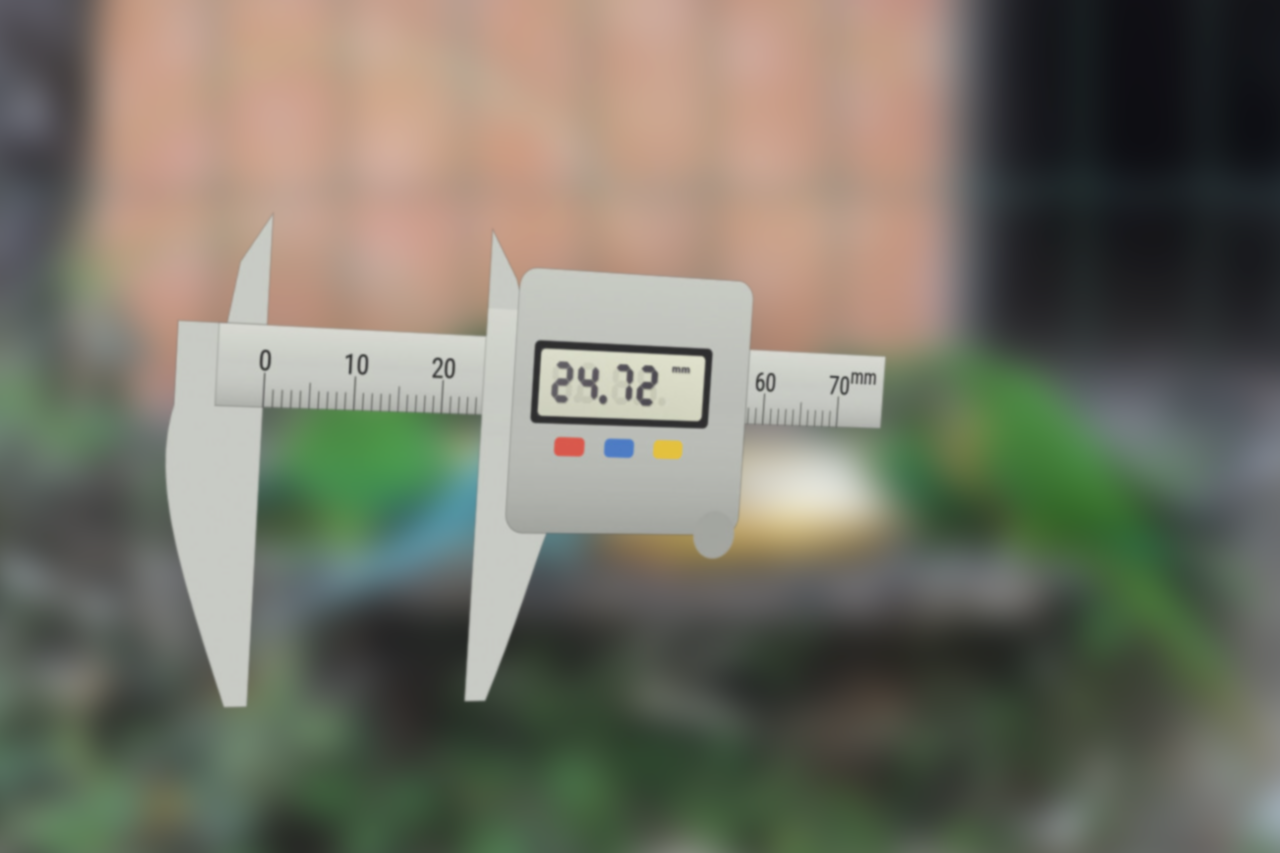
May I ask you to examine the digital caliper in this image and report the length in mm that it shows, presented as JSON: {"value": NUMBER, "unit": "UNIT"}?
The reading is {"value": 24.72, "unit": "mm"}
